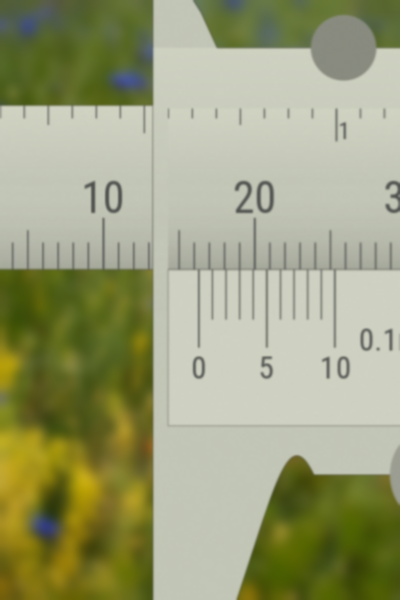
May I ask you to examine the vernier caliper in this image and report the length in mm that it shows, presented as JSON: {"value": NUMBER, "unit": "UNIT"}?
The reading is {"value": 16.3, "unit": "mm"}
